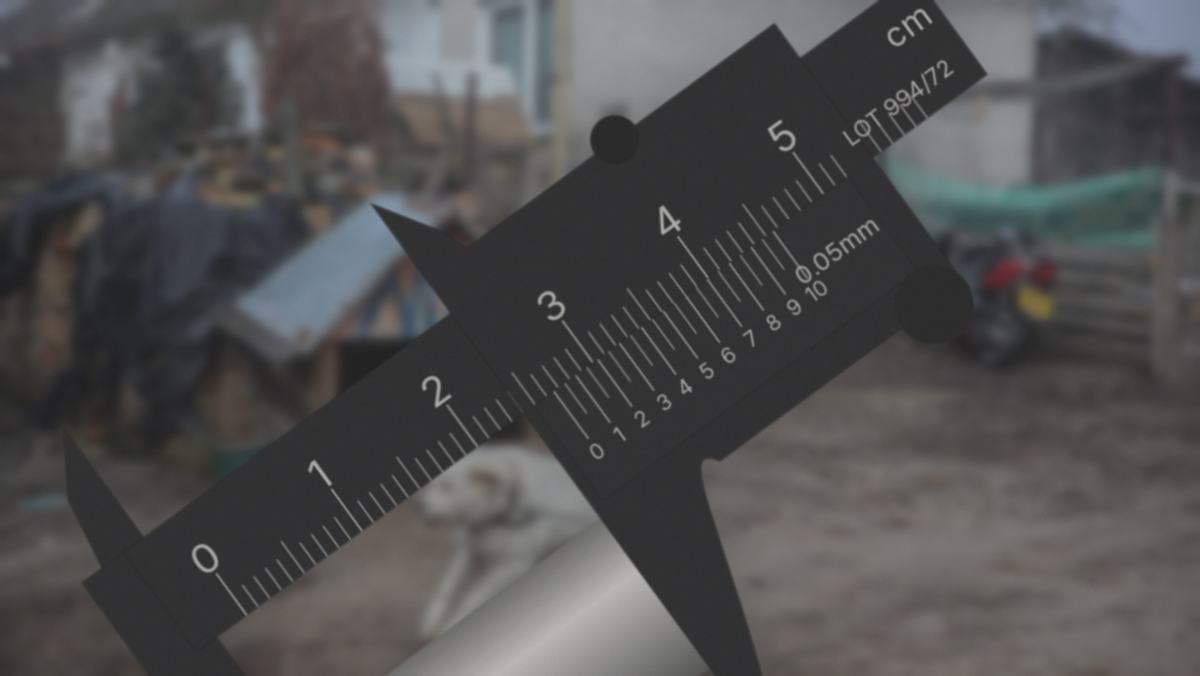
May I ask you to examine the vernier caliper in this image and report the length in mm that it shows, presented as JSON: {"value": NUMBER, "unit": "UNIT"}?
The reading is {"value": 26.6, "unit": "mm"}
